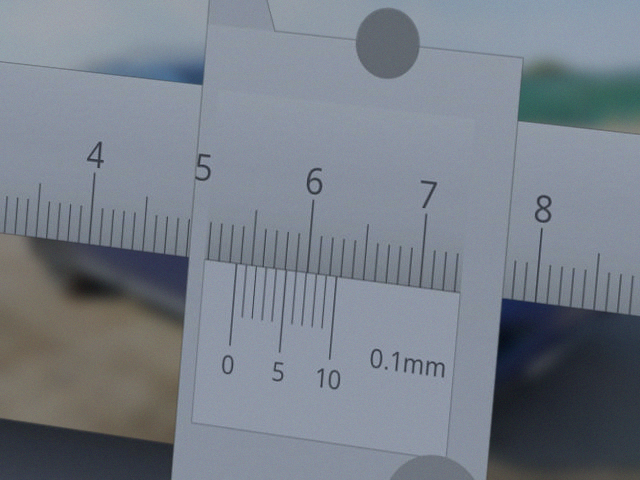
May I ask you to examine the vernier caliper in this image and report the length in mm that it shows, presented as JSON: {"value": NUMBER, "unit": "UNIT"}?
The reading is {"value": 53.6, "unit": "mm"}
